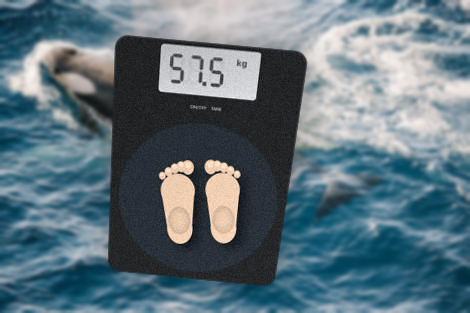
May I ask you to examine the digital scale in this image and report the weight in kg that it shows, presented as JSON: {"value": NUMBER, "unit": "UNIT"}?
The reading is {"value": 57.5, "unit": "kg"}
